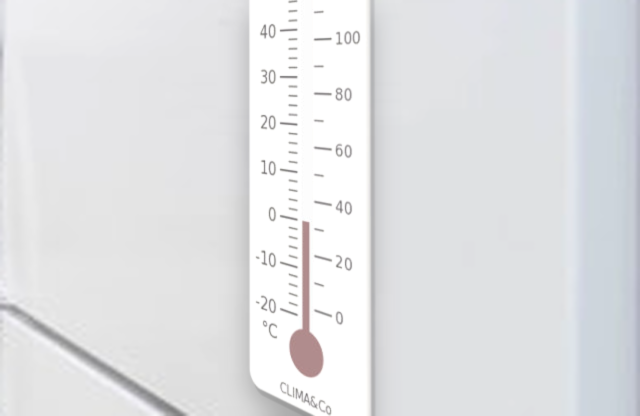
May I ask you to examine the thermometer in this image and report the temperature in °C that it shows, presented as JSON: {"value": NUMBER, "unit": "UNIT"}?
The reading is {"value": 0, "unit": "°C"}
